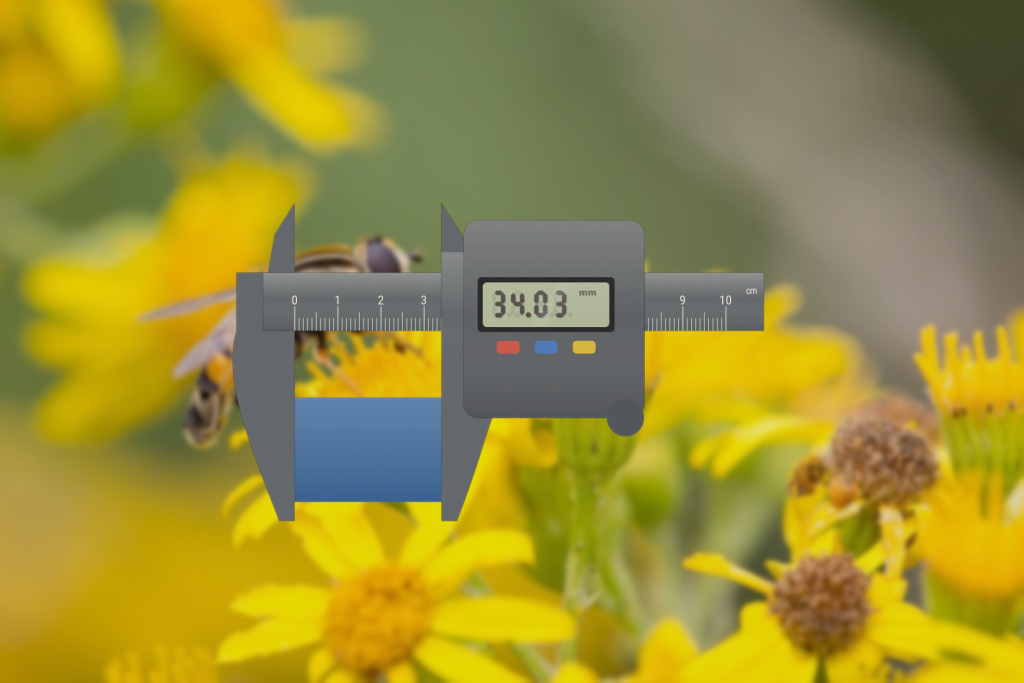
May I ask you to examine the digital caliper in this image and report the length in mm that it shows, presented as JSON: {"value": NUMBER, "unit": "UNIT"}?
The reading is {"value": 34.03, "unit": "mm"}
